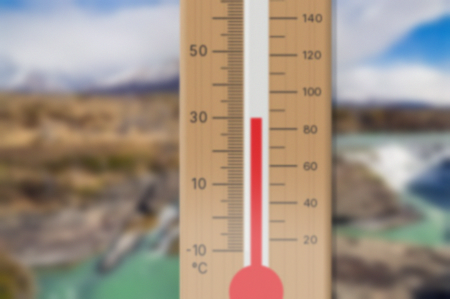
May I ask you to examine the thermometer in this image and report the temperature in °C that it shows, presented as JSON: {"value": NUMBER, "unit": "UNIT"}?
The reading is {"value": 30, "unit": "°C"}
